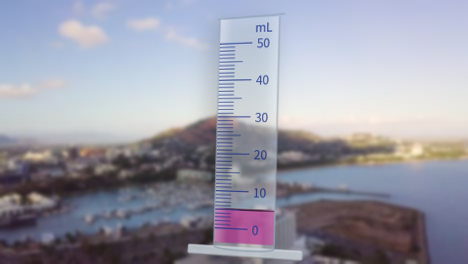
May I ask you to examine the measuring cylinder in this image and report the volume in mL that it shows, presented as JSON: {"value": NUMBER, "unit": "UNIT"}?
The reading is {"value": 5, "unit": "mL"}
